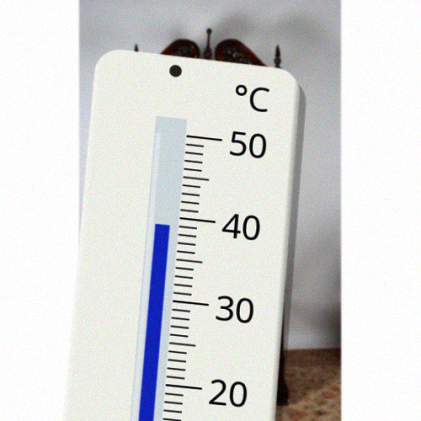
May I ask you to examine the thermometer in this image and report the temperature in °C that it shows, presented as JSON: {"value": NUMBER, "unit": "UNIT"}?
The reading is {"value": 39, "unit": "°C"}
